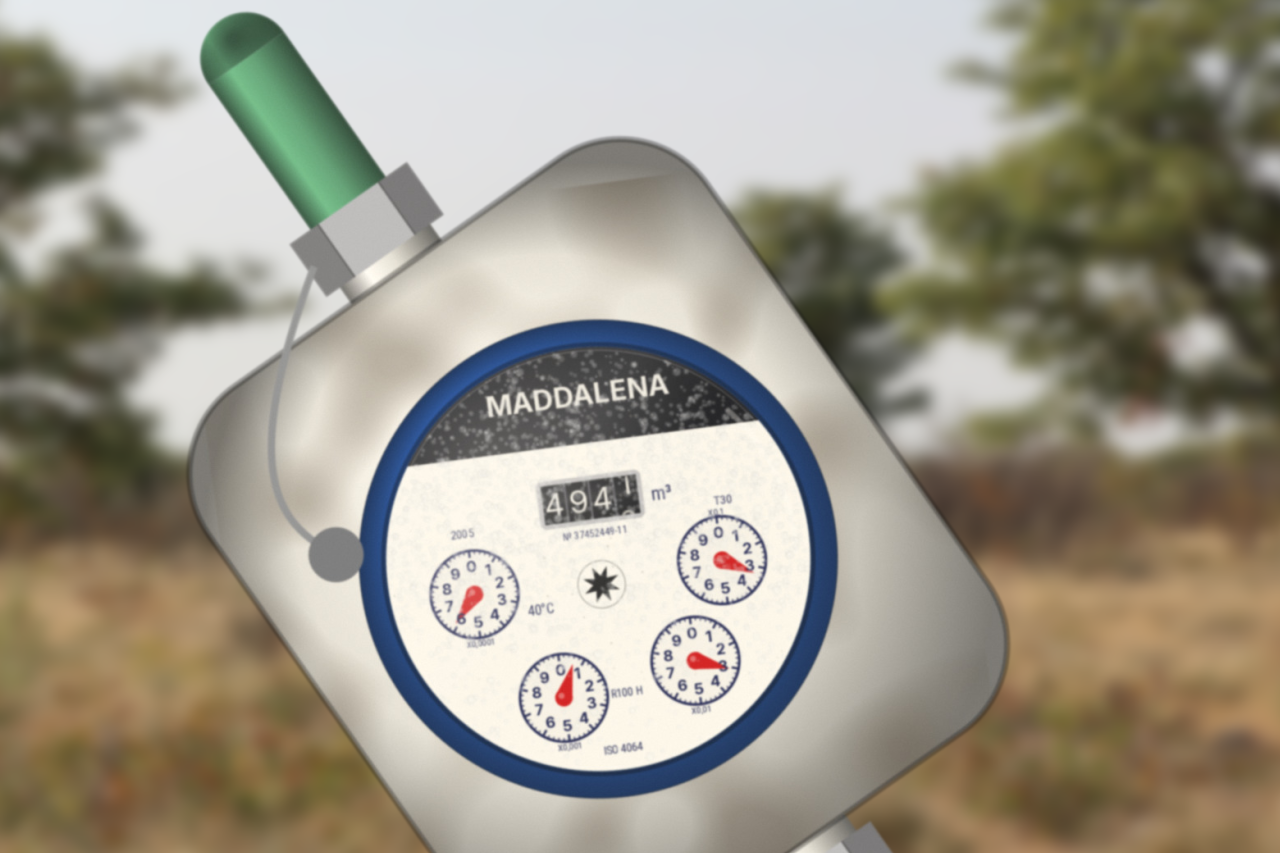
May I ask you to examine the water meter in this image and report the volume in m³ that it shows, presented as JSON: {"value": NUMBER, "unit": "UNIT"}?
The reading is {"value": 4941.3306, "unit": "m³"}
